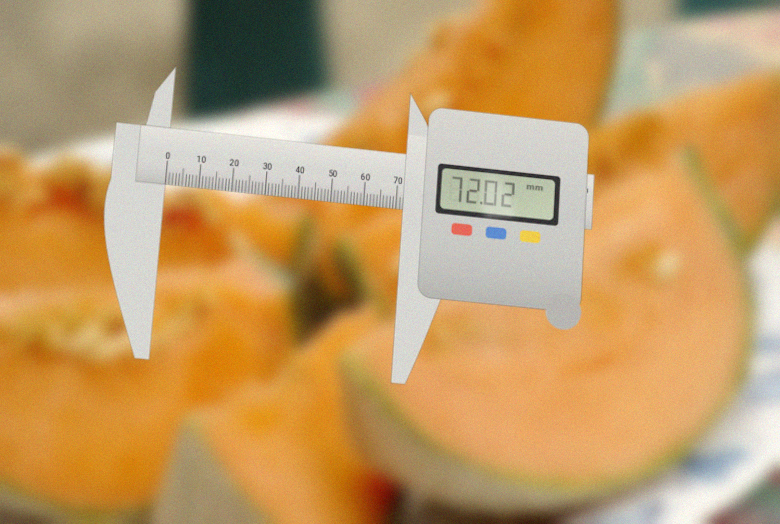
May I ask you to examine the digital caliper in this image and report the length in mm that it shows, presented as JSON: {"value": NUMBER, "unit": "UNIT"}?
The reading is {"value": 72.02, "unit": "mm"}
